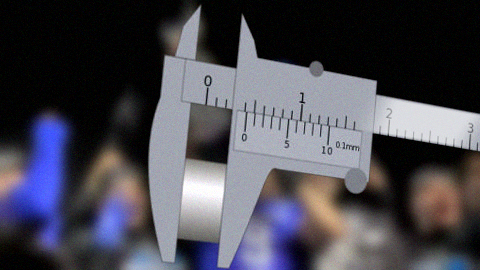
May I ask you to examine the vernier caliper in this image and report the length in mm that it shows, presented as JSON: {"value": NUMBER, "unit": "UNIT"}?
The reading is {"value": 4.2, "unit": "mm"}
